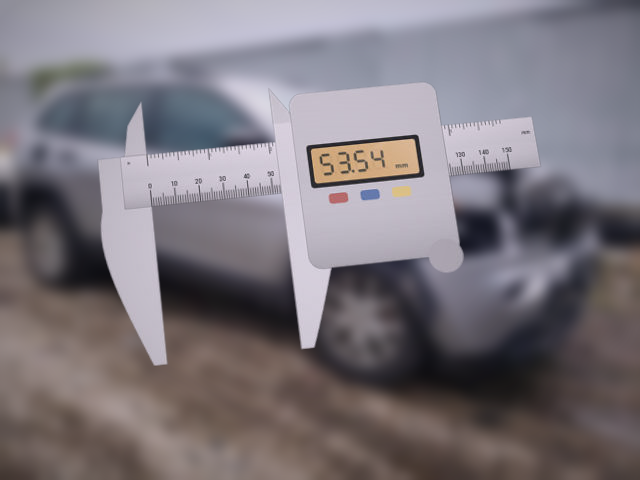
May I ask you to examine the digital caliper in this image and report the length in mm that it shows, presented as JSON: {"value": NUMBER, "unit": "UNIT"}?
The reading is {"value": 53.54, "unit": "mm"}
